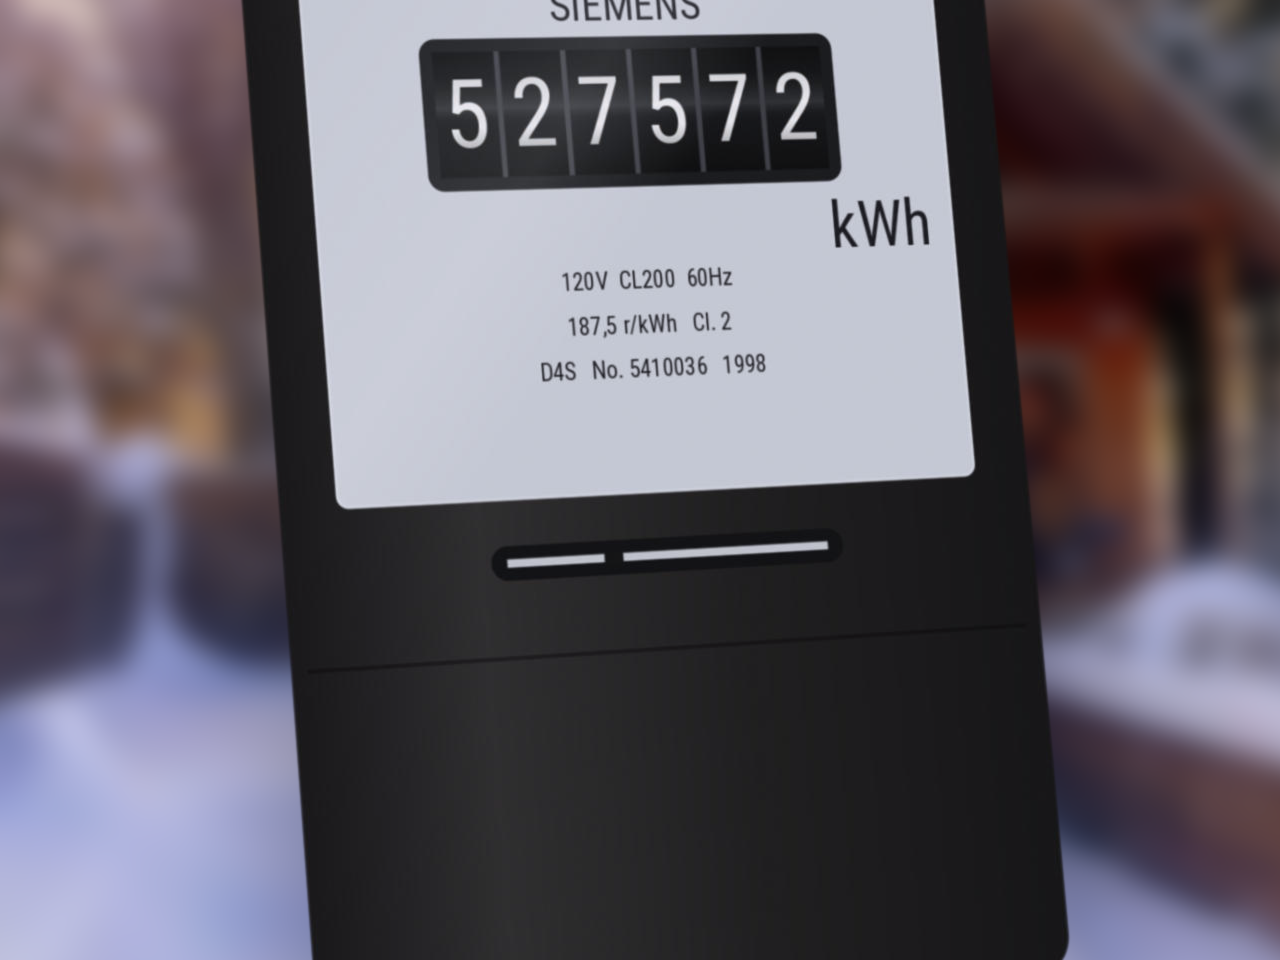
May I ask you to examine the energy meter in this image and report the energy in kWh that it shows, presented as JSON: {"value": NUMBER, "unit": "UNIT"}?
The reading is {"value": 527572, "unit": "kWh"}
